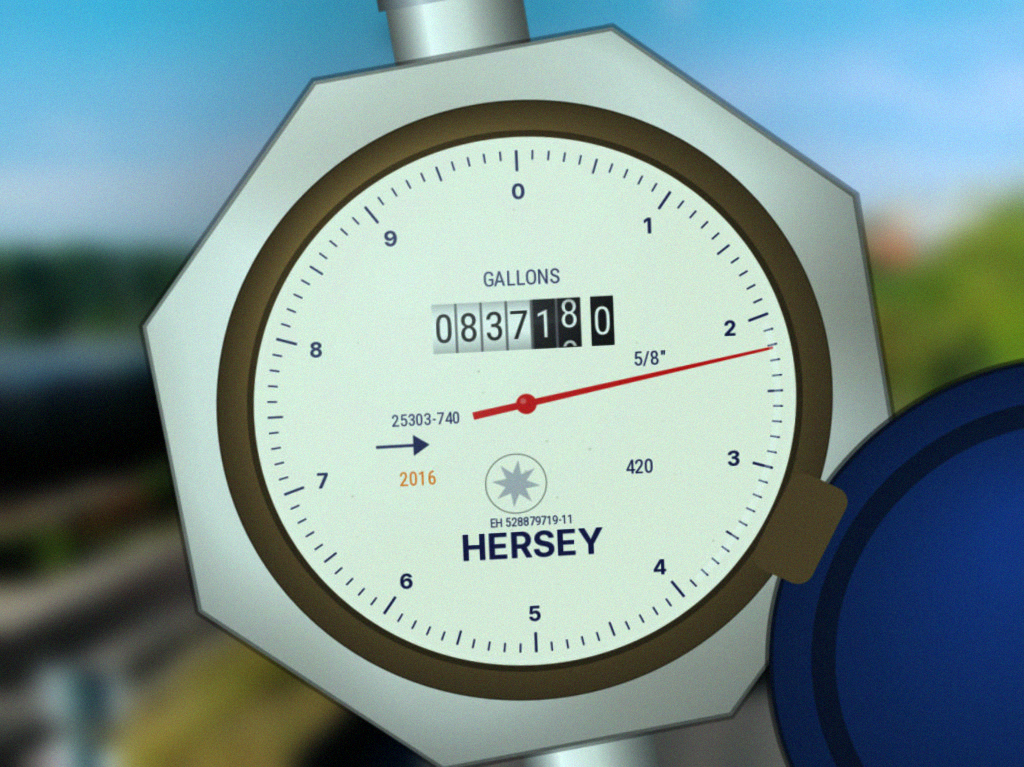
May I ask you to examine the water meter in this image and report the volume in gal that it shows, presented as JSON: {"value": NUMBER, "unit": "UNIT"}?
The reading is {"value": 837182.2, "unit": "gal"}
